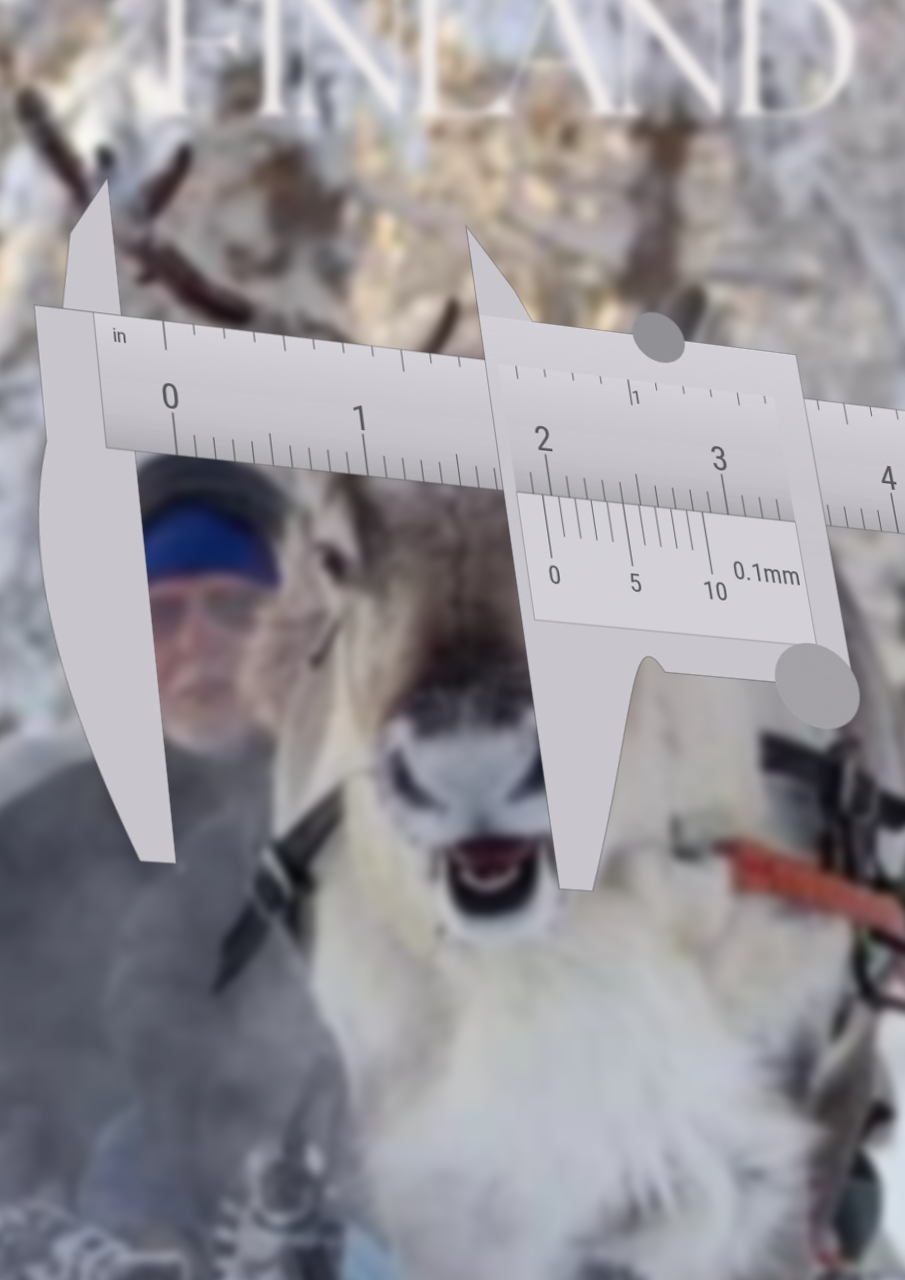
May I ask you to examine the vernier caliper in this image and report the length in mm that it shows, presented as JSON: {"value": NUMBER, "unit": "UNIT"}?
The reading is {"value": 19.5, "unit": "mm"}
